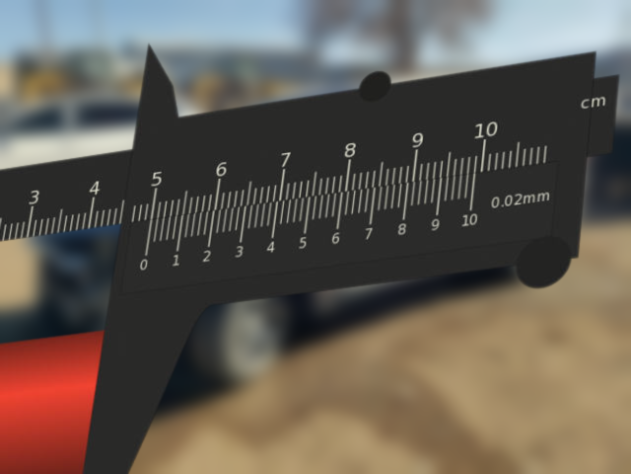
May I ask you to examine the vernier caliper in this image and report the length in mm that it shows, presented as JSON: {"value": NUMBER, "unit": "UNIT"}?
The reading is {"value": 50.0, "unit": "mm"}
